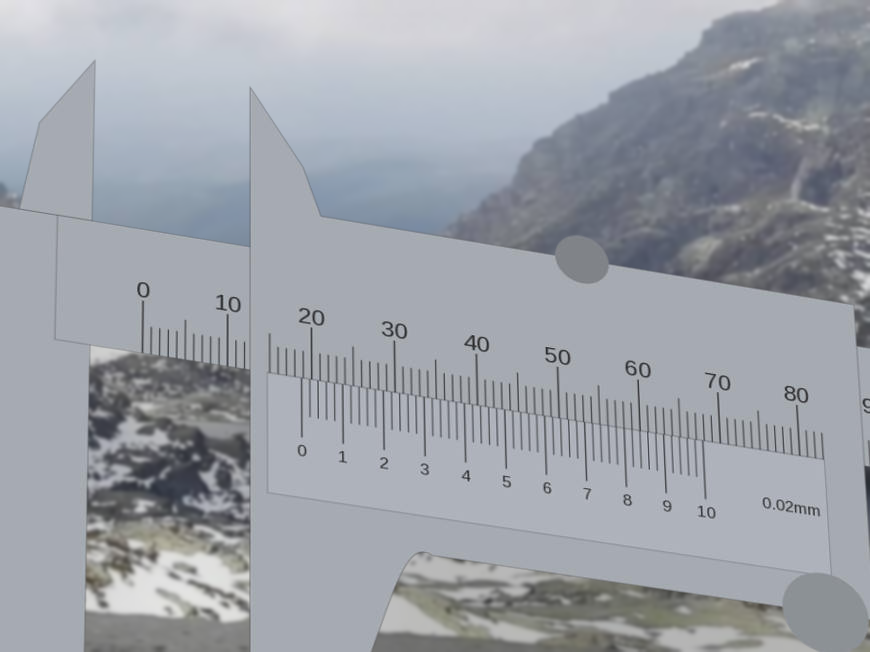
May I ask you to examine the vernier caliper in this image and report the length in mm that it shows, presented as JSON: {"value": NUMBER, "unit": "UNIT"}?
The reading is {"value": 18.8, "unit": "mm"}
